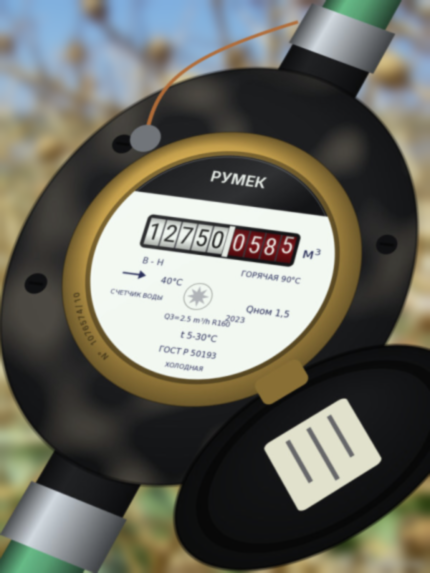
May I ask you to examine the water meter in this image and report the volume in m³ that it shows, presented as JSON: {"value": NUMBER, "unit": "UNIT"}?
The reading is {"value": 12750.0585, "unit": "m³"}
